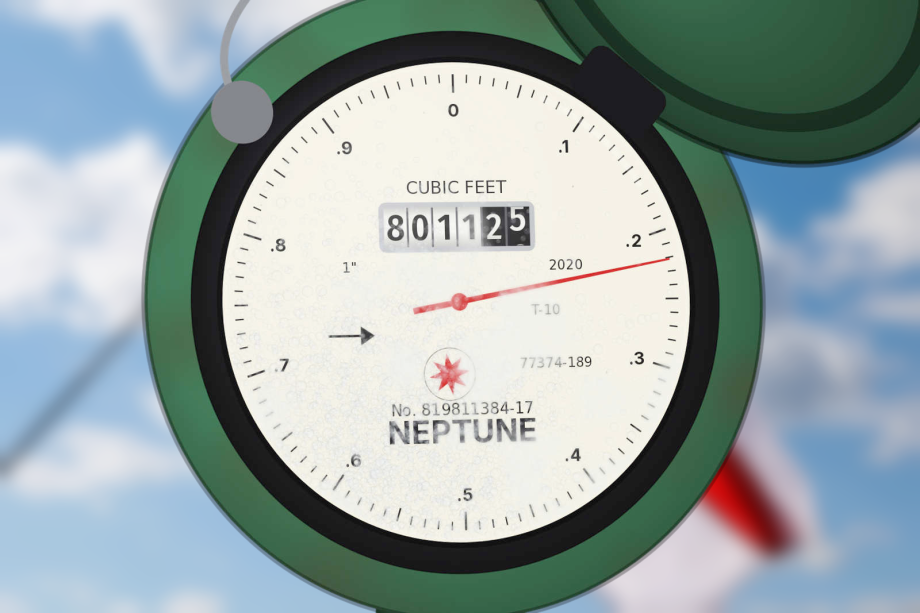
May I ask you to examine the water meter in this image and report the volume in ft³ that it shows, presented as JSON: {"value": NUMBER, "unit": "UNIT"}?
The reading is {"value": 801125.22, "unit": "ft³"}
